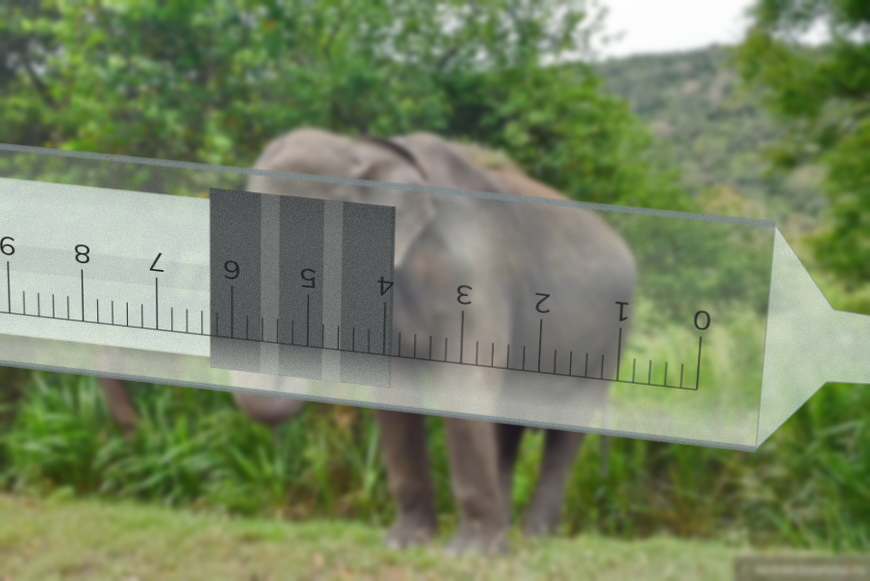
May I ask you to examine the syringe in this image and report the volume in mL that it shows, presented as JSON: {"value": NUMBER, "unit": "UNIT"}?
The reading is {"value": 3.9, "unit": "mL"}
